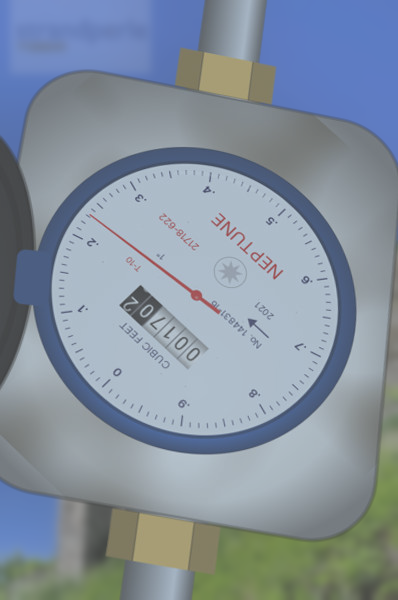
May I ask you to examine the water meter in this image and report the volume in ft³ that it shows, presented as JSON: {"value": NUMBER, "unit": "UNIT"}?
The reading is {"value": 1702.23, "unit": "ft³"}
